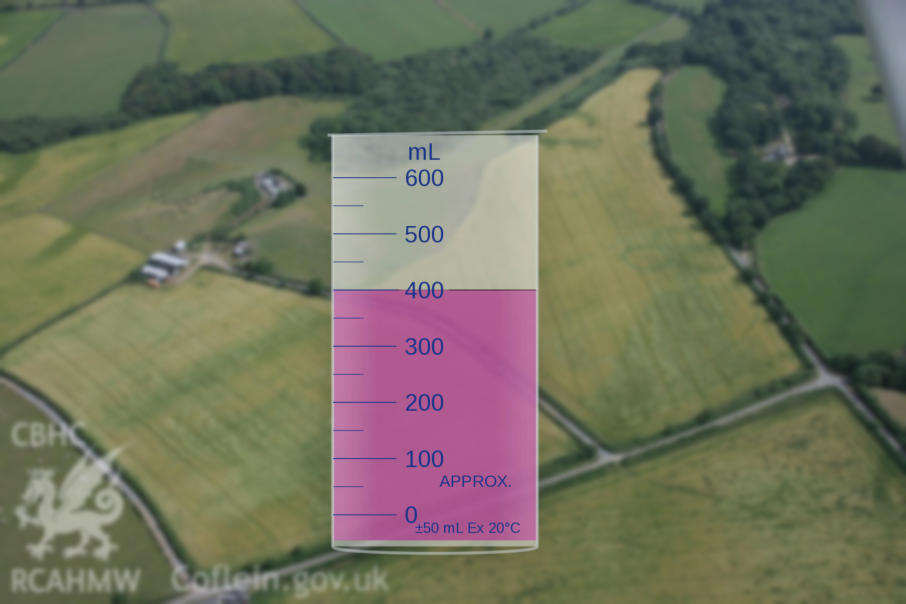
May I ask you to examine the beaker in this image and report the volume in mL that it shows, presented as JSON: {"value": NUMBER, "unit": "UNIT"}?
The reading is {"value": 400, "unit": "mL"}
